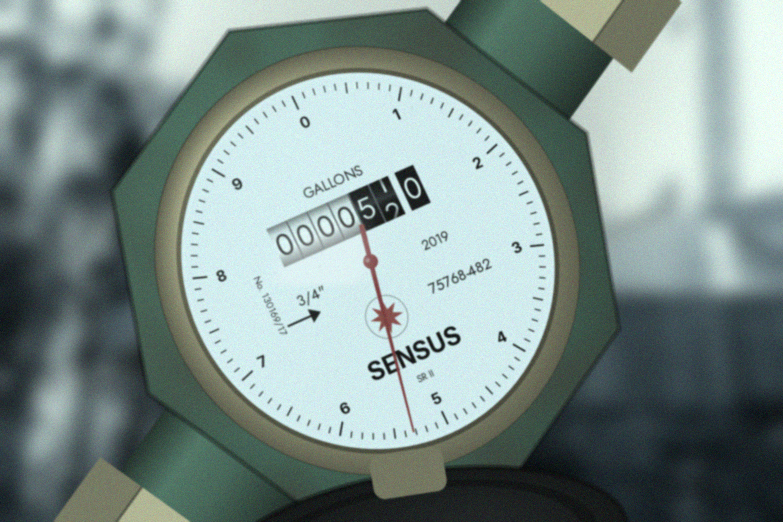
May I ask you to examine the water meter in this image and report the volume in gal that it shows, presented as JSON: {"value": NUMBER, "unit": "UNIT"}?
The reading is {"value": 515.3, "unit": "gal"}
